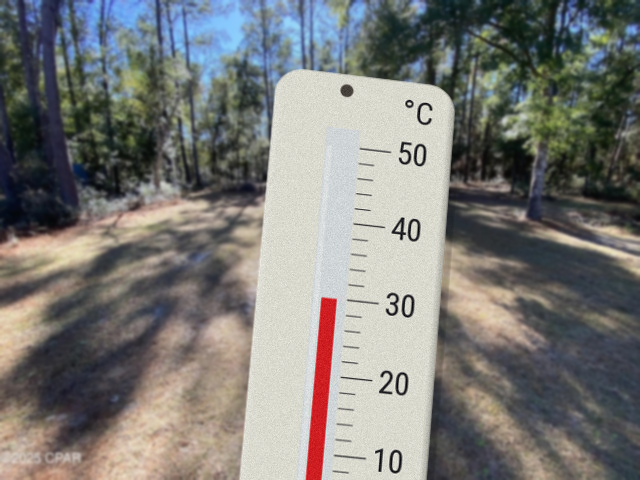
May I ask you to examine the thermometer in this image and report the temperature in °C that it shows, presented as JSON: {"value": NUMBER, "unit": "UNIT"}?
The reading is {"value": 30, "unit": "°C"}
